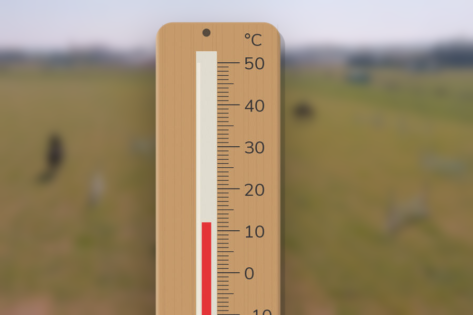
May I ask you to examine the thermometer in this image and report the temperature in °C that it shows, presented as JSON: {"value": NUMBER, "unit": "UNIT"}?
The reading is {"value": 12, "unit": "°C"}
